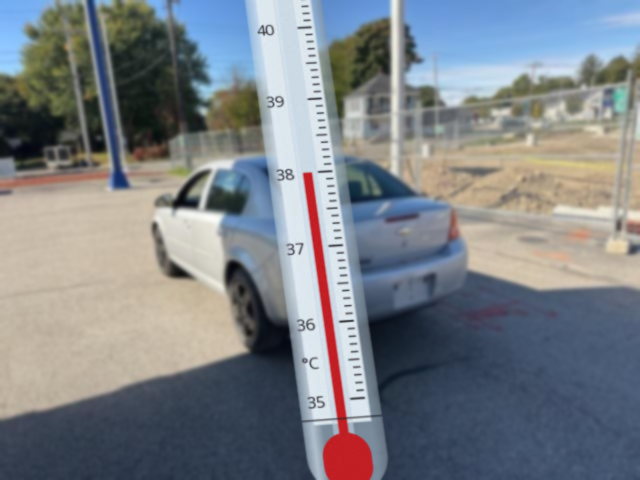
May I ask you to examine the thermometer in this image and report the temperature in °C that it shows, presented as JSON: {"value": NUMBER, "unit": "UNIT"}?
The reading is {"value": 38, "unit": "°C"}
